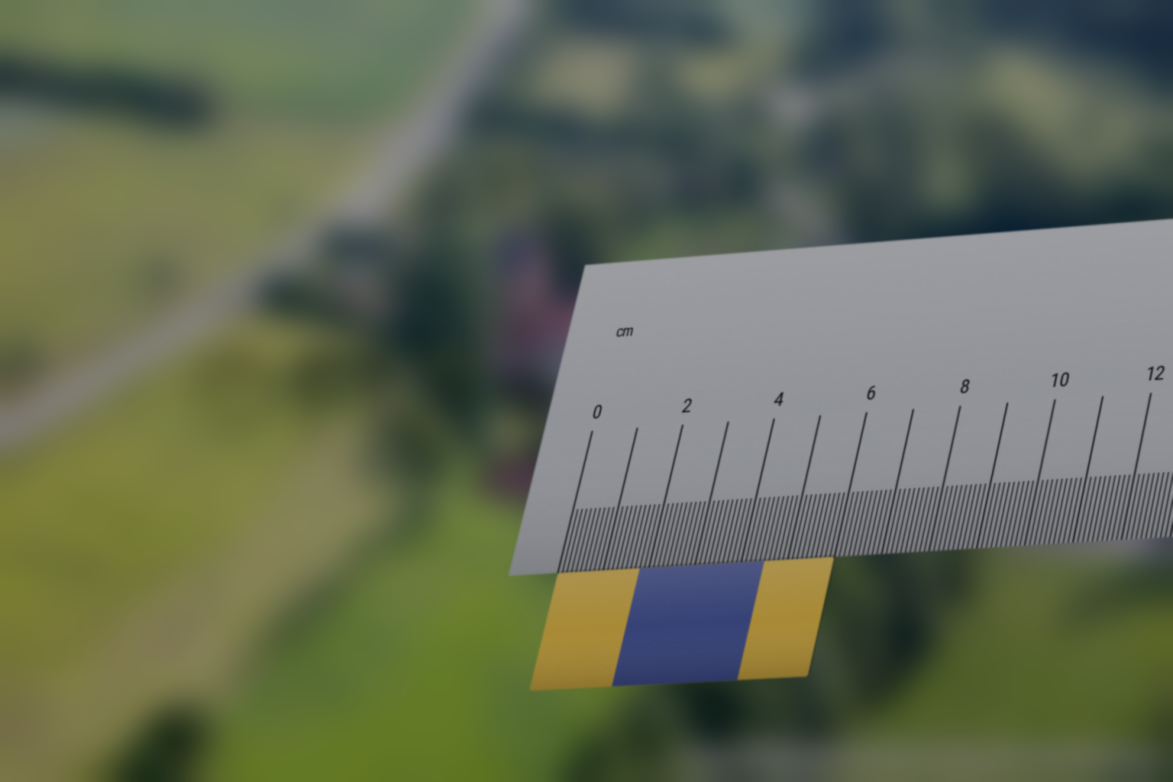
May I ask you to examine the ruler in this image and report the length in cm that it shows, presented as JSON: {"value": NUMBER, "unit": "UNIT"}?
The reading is {"value": 6, "unit": "cm"}
